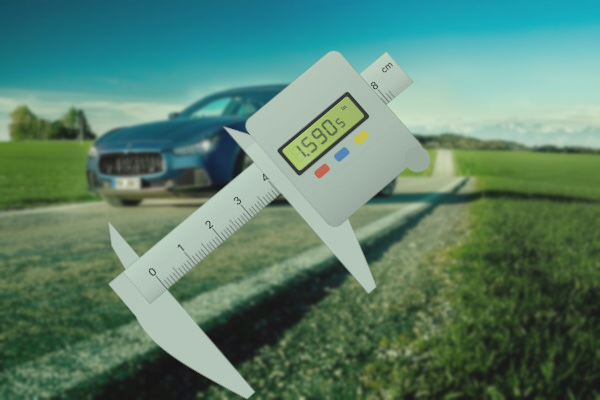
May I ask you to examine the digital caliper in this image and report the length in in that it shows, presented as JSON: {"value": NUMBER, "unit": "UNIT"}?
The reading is {"value": 1.5905, "unit": "in"}
